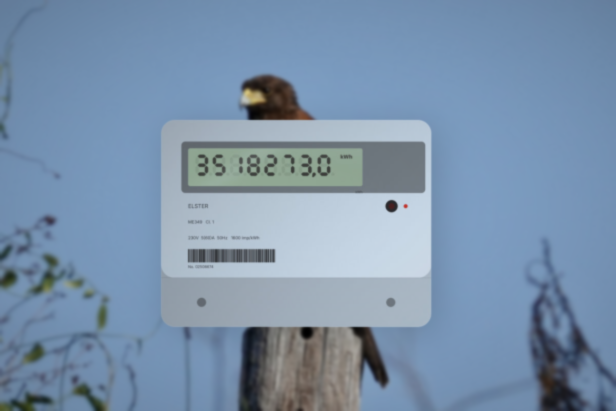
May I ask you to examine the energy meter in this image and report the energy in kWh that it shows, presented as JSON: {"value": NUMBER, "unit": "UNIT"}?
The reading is {"value": 3518273.0, "unit": "kWh"}
